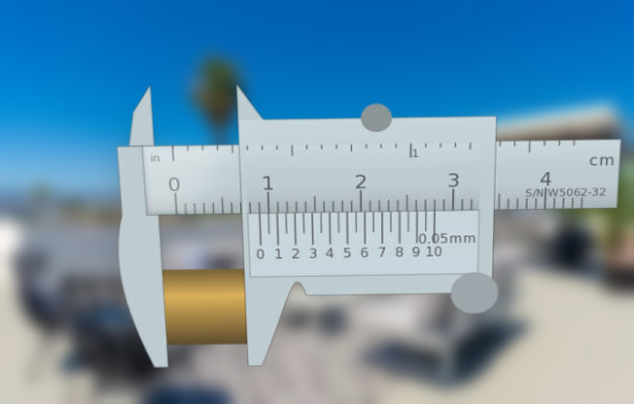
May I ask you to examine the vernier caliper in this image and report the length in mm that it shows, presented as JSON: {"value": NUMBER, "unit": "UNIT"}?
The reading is {"value": 9.0, "unit": "mm"}
